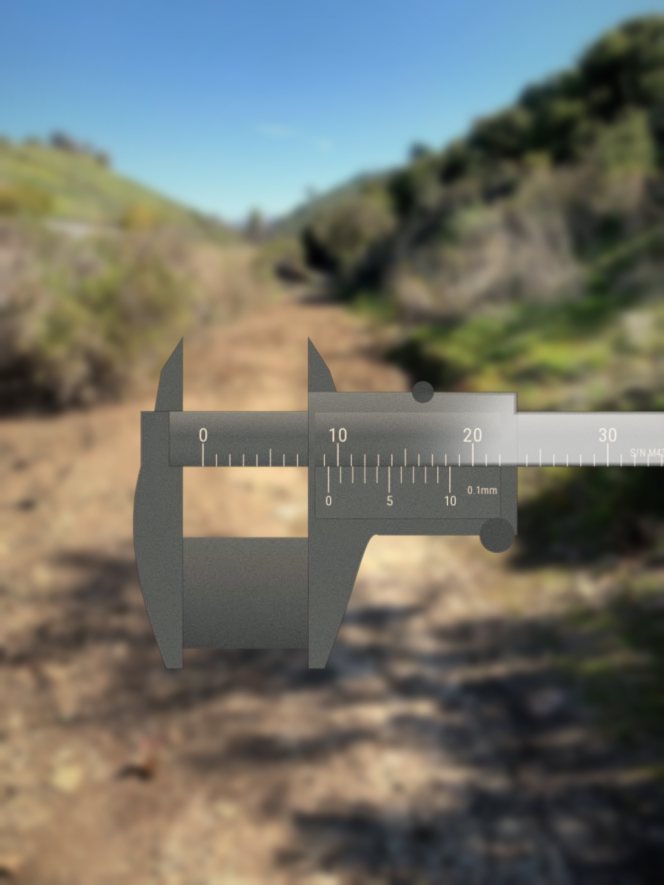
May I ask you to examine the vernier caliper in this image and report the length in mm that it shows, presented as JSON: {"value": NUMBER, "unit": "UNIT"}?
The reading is {"value": 9.3, "unit": "mm"}
